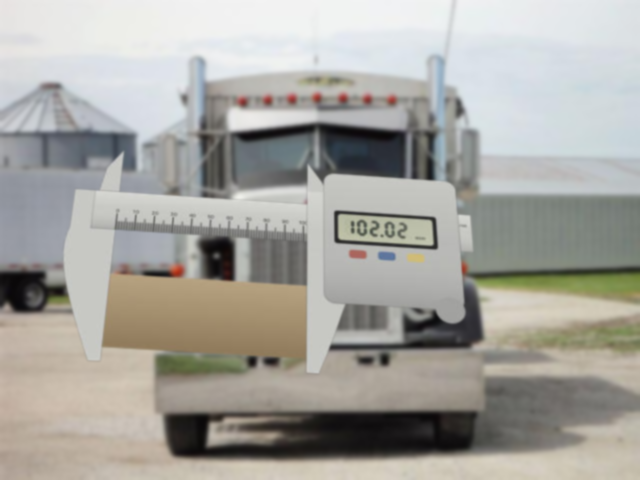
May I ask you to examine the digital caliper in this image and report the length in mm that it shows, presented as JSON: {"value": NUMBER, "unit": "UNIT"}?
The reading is {"value": 102.02, "unit": "mm"}
